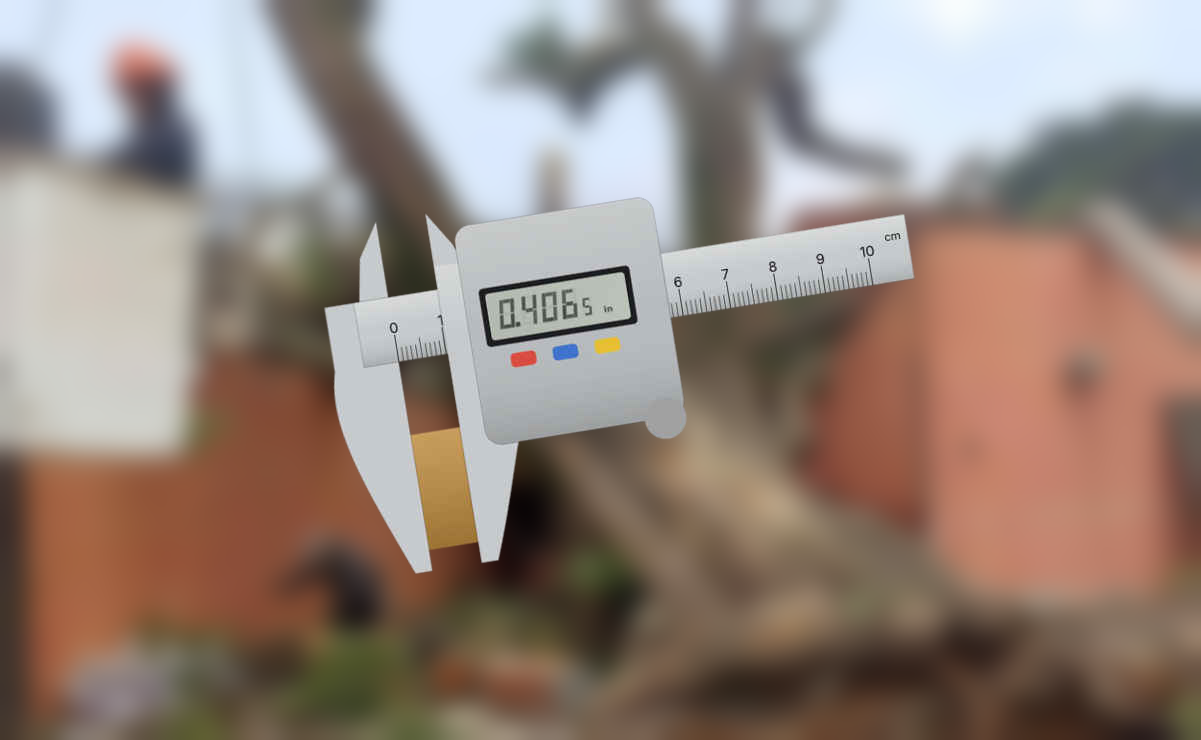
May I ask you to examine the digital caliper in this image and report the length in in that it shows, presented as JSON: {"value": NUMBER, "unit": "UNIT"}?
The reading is {"value": 0.4065, "unit": "in"}
